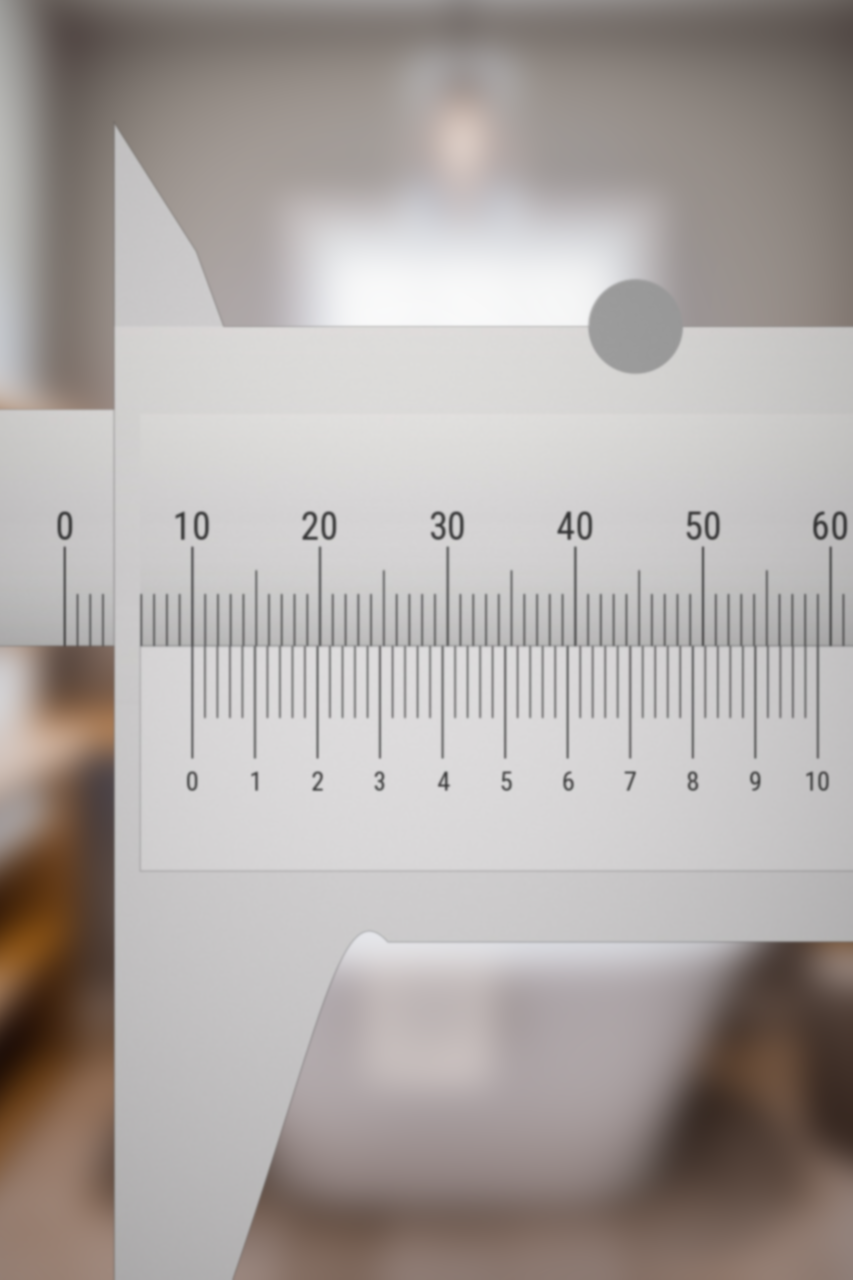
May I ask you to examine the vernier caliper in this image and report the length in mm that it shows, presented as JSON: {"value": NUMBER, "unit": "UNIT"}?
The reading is {"value": 10.0, "unit": "mm"}
